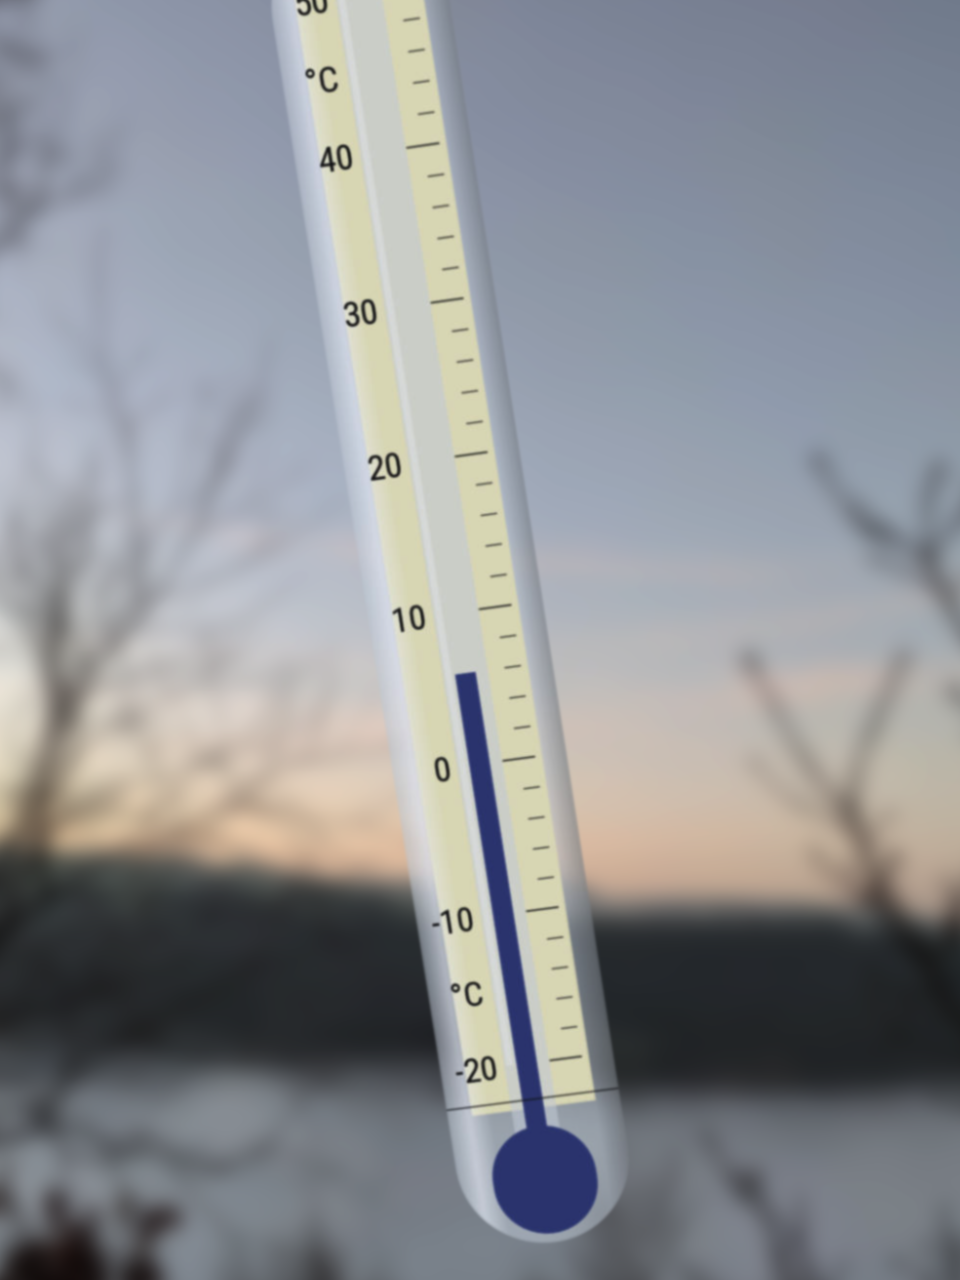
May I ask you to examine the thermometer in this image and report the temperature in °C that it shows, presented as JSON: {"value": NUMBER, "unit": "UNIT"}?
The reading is {"value": 6, "unit": "°C"}
